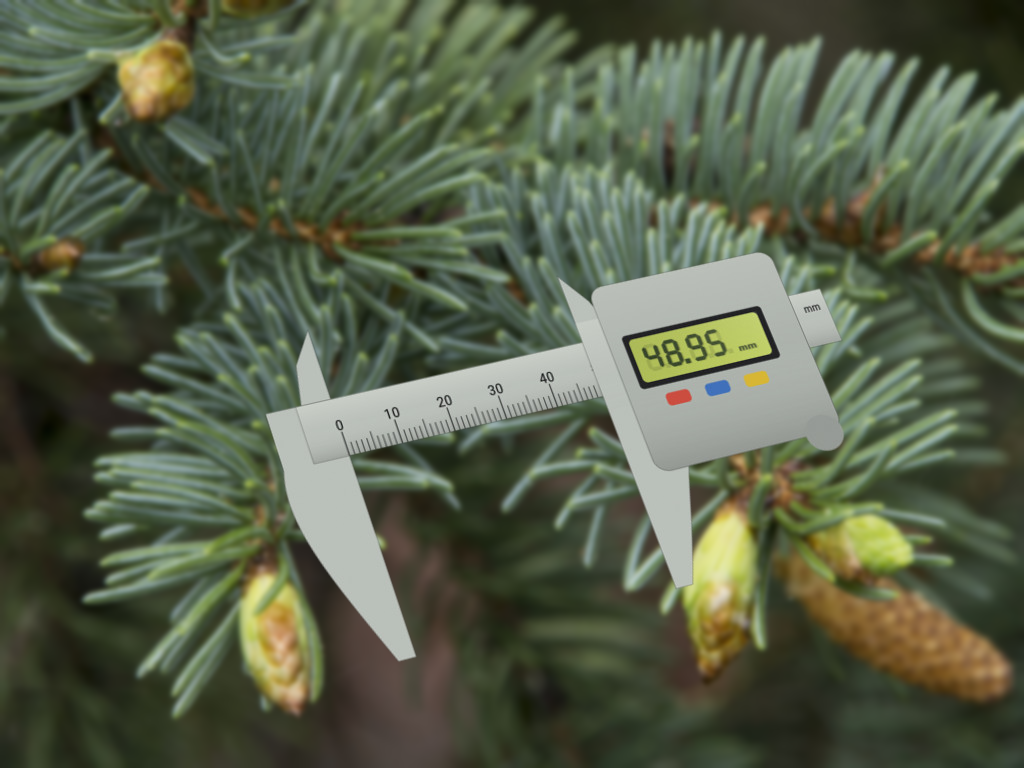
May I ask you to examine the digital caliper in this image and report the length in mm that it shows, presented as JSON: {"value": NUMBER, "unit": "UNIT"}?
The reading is {"value": 48.95, "unit": "mm"}
